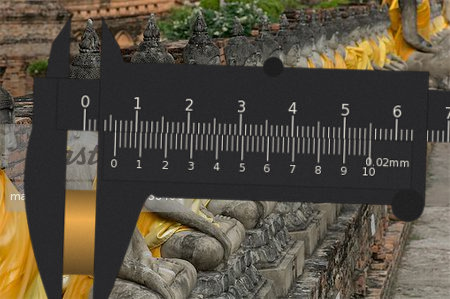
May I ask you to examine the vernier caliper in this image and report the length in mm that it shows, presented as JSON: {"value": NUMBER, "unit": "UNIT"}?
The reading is {"value": 6.0, "unit": "mm"}
